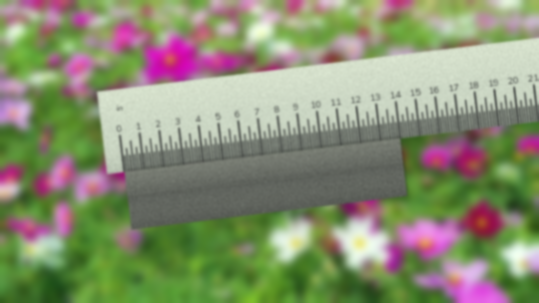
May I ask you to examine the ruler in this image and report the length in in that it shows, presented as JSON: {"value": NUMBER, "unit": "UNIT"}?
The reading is {"value": 14, "unit": "in"}
